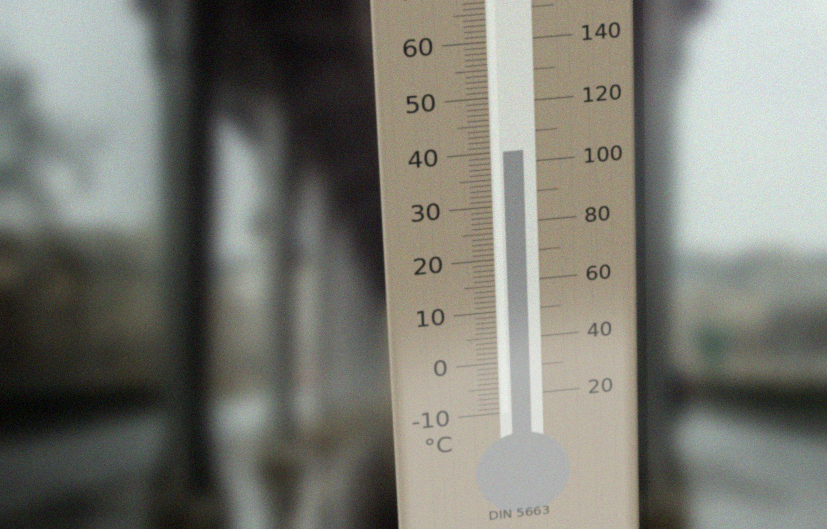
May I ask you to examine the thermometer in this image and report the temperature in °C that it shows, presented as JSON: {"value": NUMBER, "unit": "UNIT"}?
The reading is {"value": 40, "unit": "°C"}
